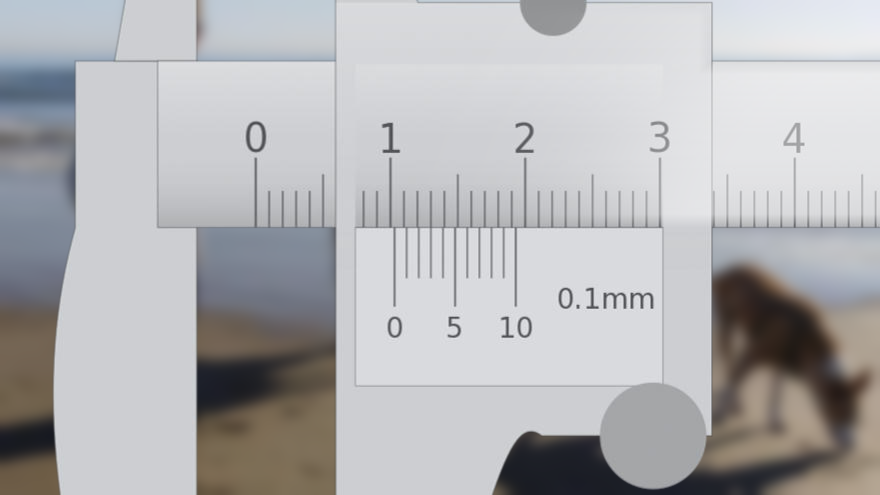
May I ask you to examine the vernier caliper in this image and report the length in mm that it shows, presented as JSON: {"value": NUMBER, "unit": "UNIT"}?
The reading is {"value": 10.3, "unit": "mm"}
